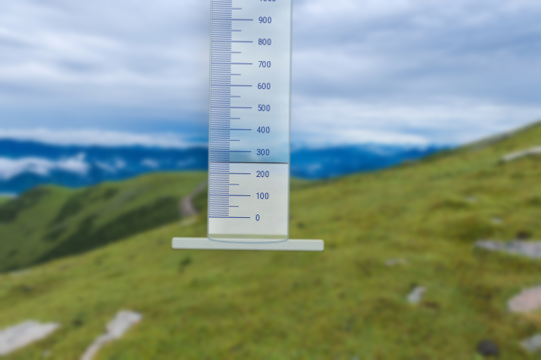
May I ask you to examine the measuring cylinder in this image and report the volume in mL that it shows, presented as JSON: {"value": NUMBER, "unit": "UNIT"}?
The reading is {"value": 250, "unit": "mL"}
